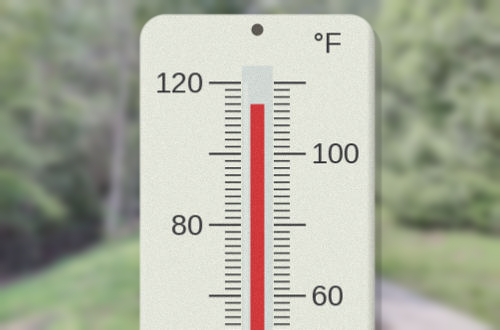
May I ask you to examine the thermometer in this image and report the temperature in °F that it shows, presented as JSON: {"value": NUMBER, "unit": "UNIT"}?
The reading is {"value": 114, "unit": "°F"}
